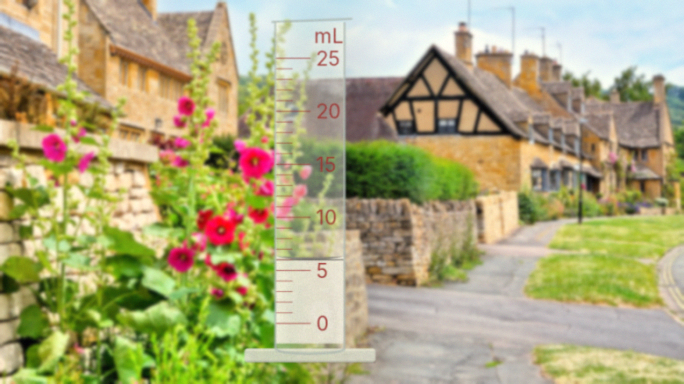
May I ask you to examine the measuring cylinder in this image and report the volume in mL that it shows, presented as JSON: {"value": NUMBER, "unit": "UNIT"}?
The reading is {"value": 6, "unit": "mL"}
